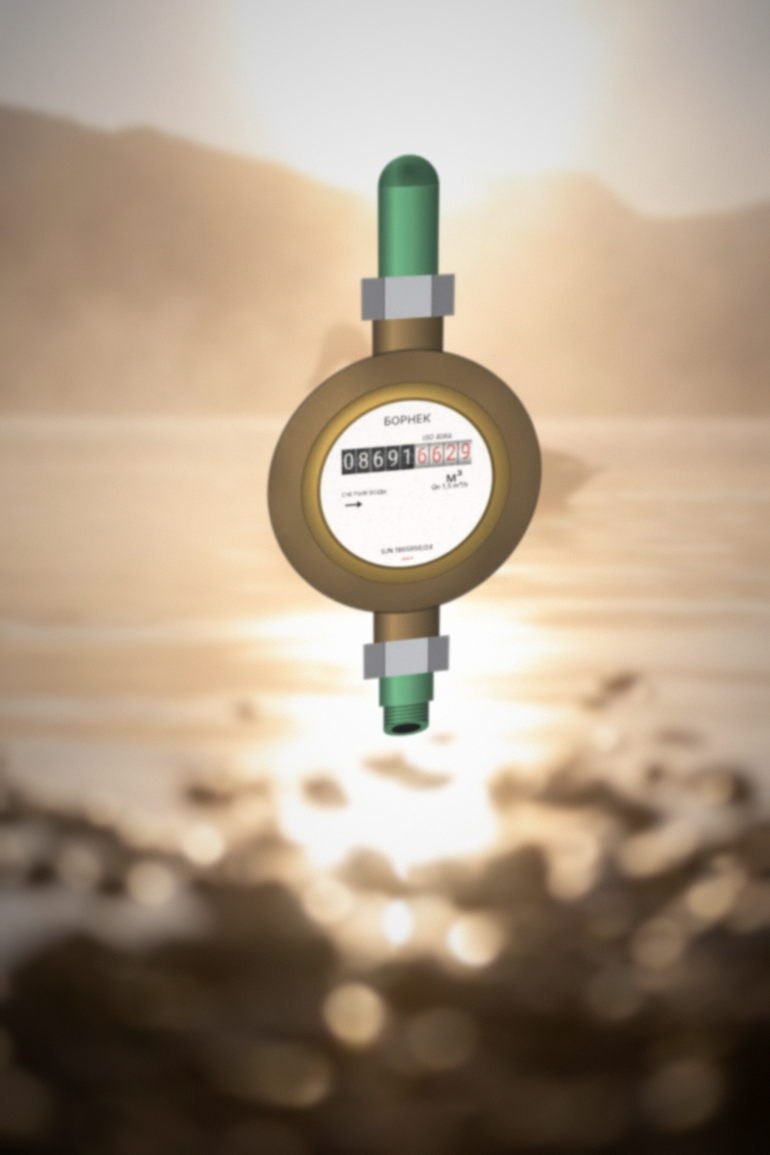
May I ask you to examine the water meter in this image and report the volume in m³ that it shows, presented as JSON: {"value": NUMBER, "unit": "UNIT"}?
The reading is {"value": 8691.6629, "unit": "m³"}
